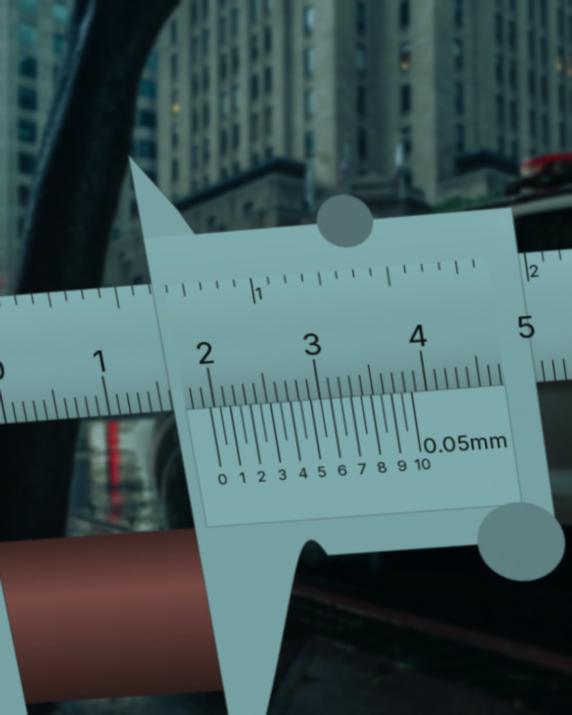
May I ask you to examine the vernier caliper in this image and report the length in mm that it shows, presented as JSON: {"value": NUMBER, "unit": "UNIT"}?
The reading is {"value": 19.6, "unit": "mm"}
